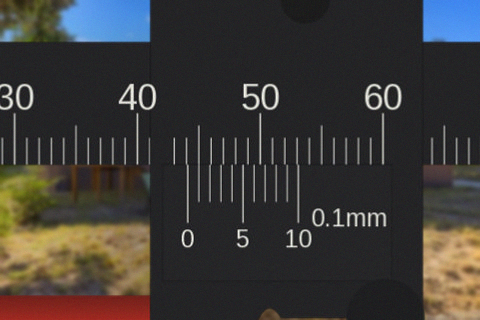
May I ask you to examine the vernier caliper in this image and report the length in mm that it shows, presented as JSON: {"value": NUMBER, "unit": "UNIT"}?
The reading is {"value": 44.1, "unit": "mm"}
